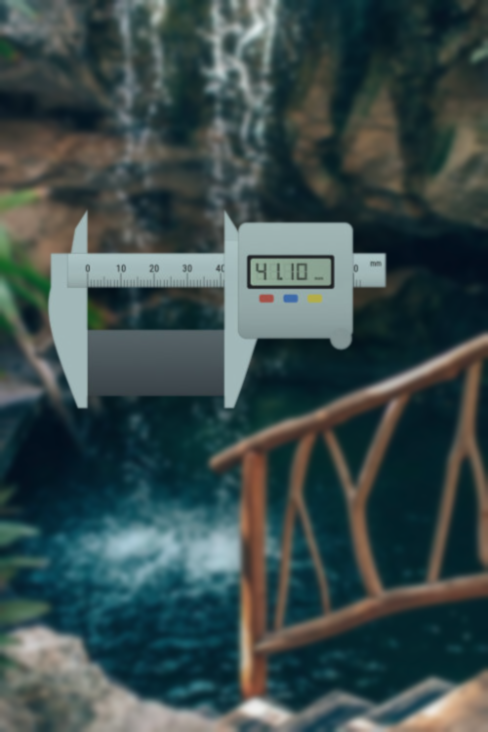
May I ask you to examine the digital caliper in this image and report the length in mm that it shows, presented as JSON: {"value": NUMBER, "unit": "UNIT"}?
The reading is {"value": 41.10, "unit": "mm"}
